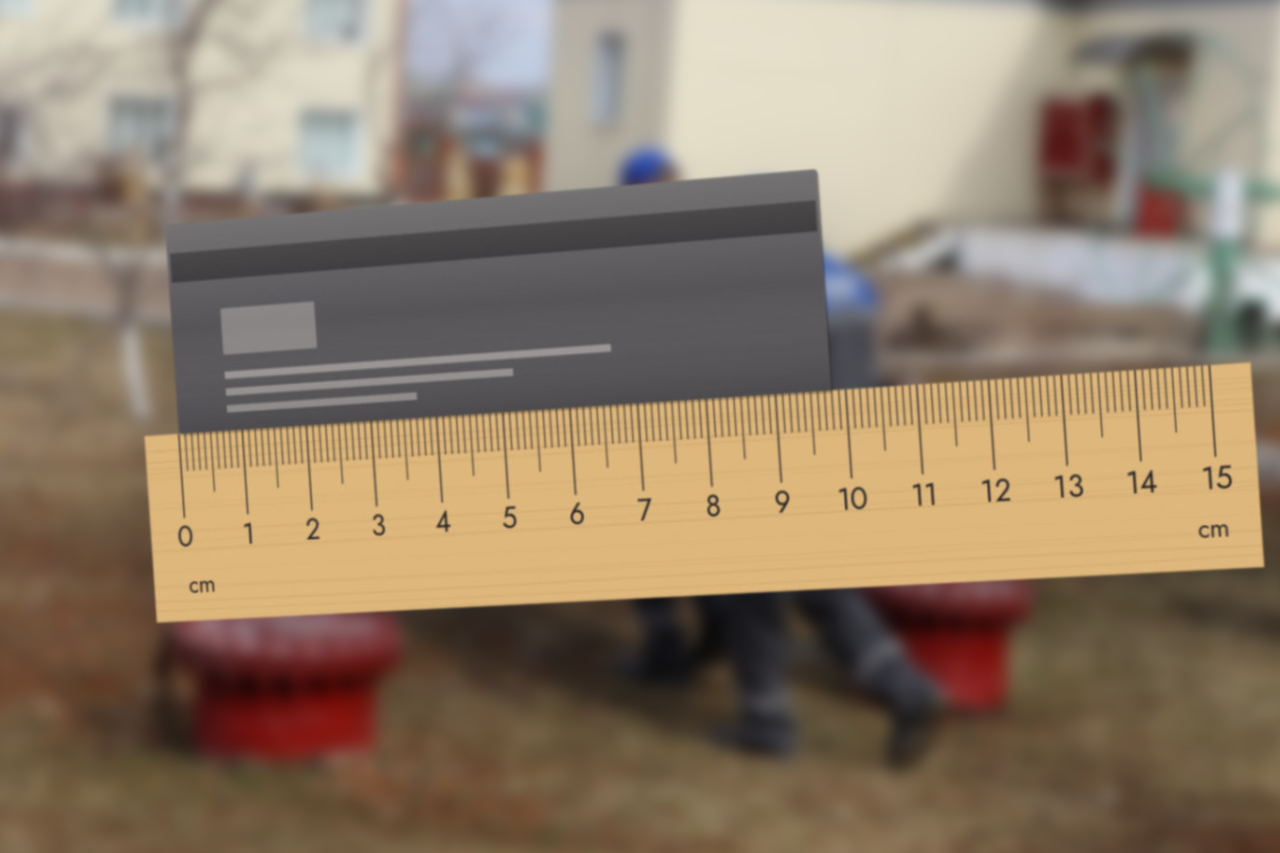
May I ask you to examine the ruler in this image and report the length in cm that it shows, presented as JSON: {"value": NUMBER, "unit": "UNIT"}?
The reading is {"value": 9.8, "unit": "cm"}
